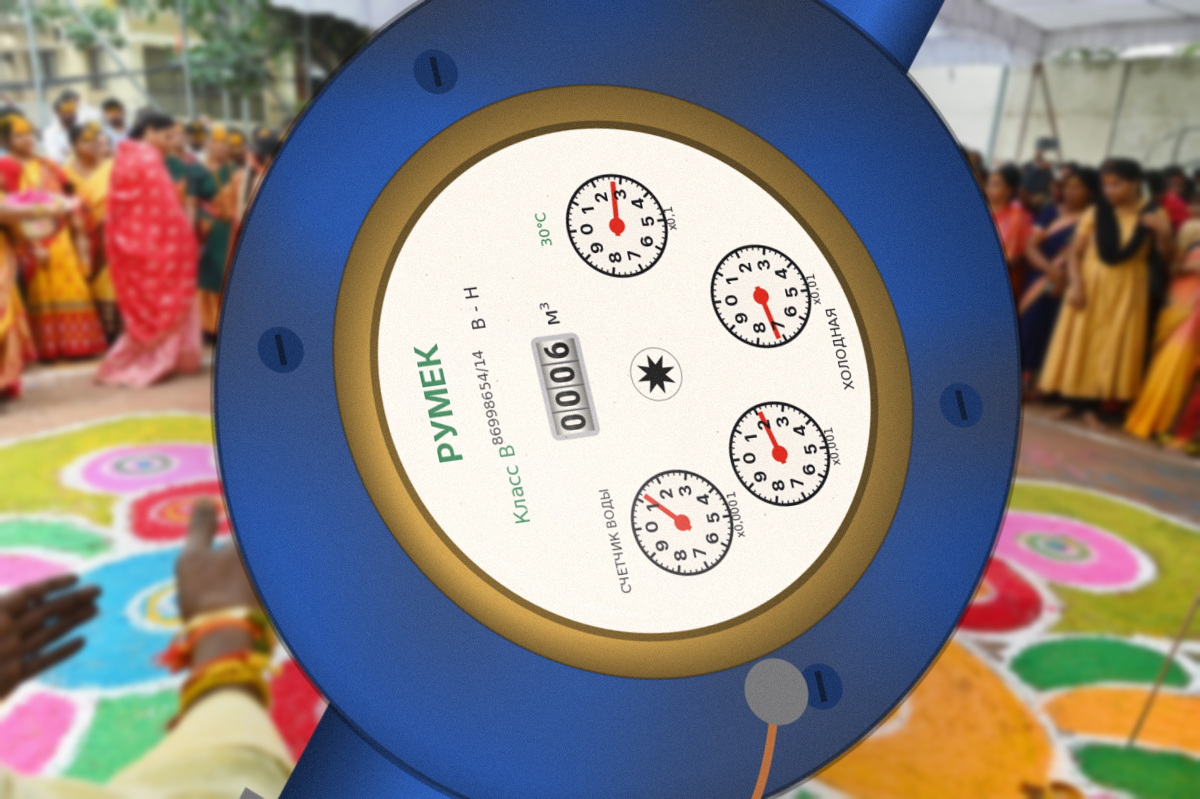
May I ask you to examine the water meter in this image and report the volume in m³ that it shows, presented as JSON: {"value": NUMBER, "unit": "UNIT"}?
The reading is {"value": 6.2721, "unit": "m³"}
